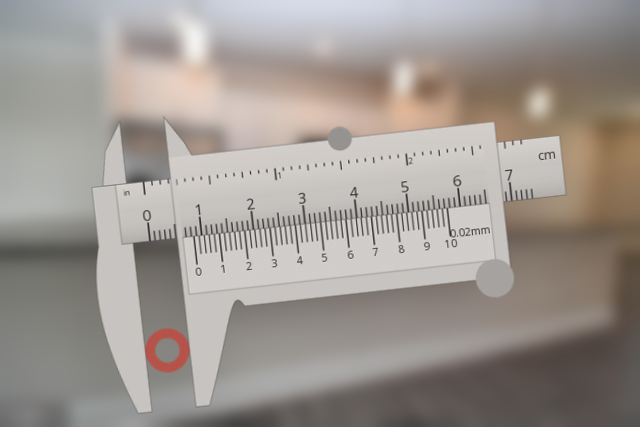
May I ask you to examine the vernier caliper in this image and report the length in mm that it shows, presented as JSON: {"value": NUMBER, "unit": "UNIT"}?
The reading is {"value": 8.5, "unit": "mm"}
